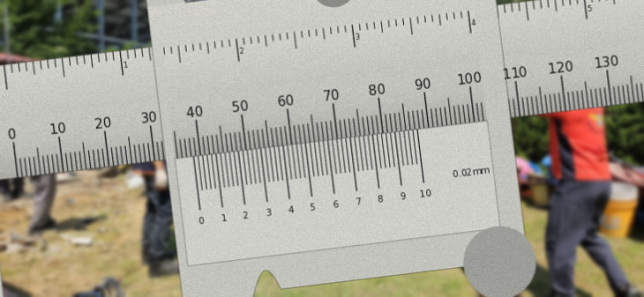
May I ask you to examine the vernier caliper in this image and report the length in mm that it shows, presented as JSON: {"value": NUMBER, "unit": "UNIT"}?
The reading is {"value": 38.5, "unit": "mm"}
